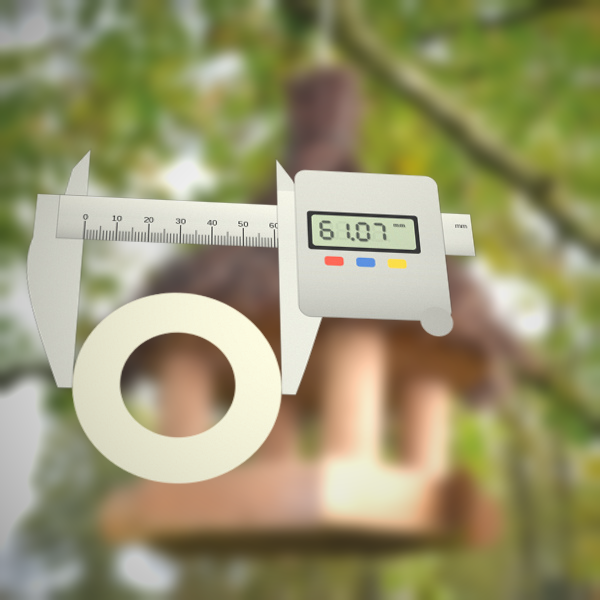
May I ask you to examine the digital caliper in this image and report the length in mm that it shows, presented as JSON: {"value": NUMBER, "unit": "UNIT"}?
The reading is {"value": 61.07, "unit": "mm"}
